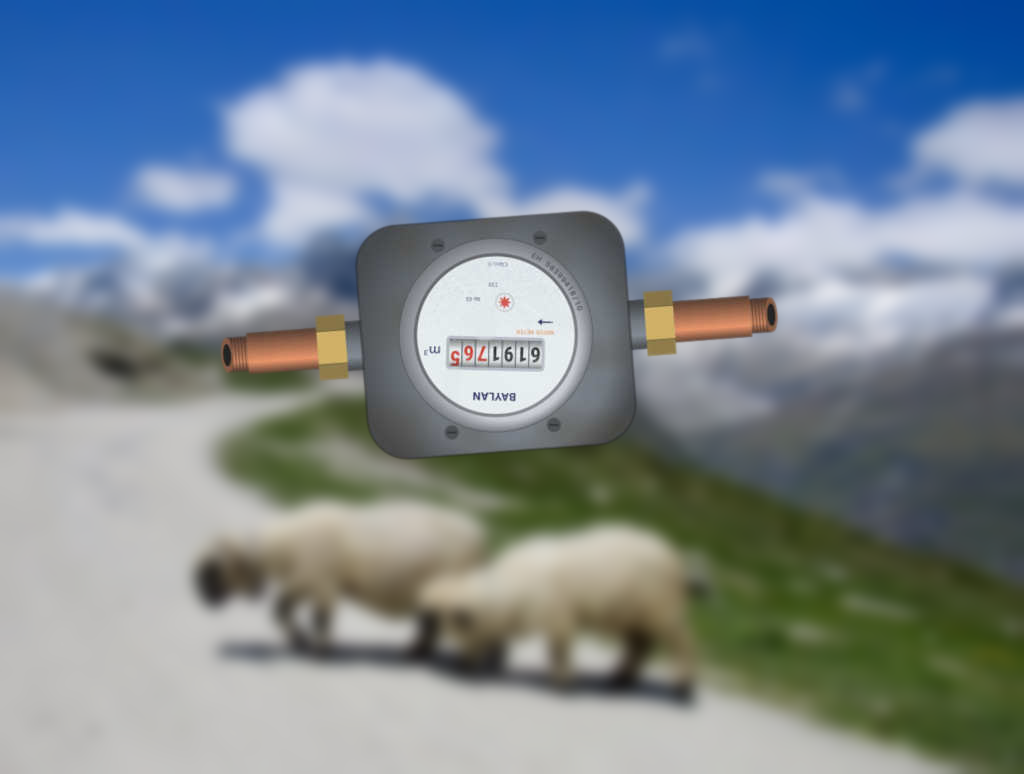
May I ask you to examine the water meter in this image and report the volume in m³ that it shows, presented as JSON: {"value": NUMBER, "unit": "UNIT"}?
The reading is {"value": 6191.765, "unit": "m³"}
